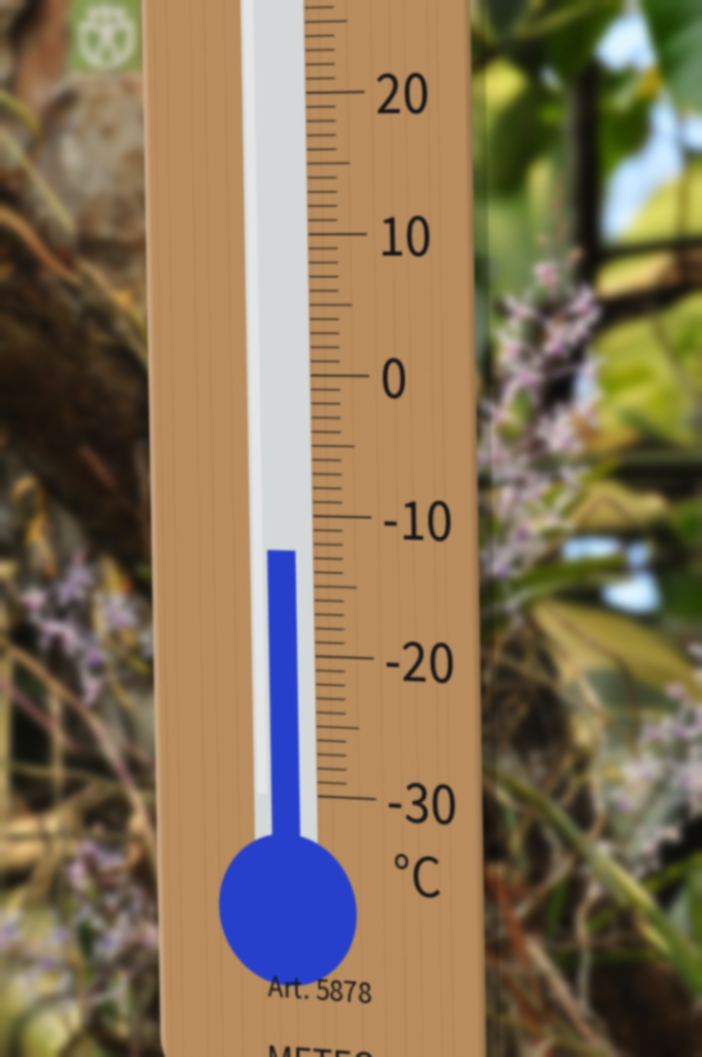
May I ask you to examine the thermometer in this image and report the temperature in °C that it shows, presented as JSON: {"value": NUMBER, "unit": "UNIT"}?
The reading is {"value": -12.5, "unit": "°C"}
